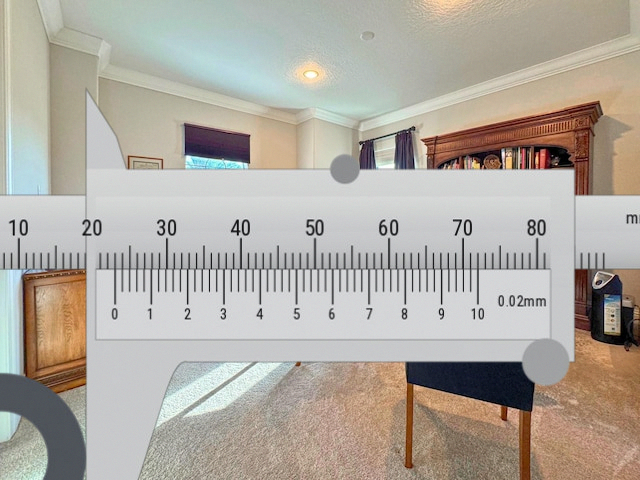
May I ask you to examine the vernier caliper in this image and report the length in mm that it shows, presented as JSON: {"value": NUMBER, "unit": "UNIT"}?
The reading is {"value": 23.0, "unit": "mm"}
